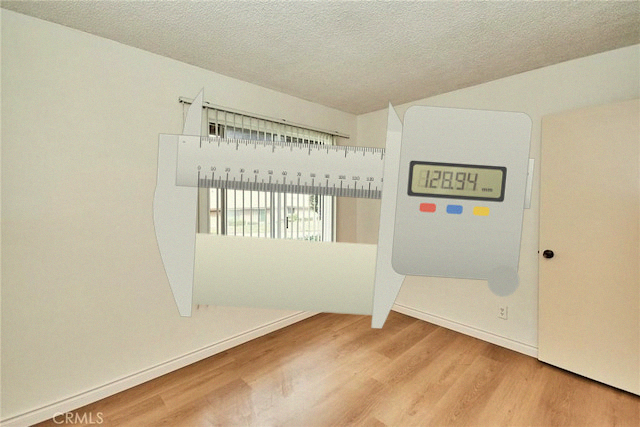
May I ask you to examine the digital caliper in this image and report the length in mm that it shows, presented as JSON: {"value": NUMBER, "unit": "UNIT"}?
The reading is {"value": 128.94, "unit": "mm"}
